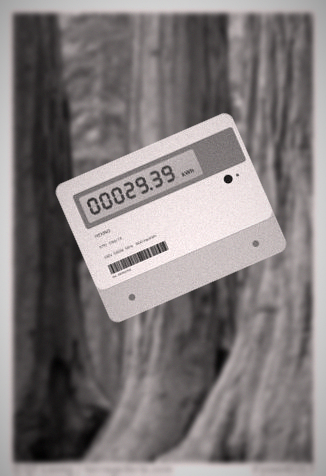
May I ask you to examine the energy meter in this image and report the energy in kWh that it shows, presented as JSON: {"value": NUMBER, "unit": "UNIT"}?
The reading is {"value": 29.39, "unit": "kWh"}
